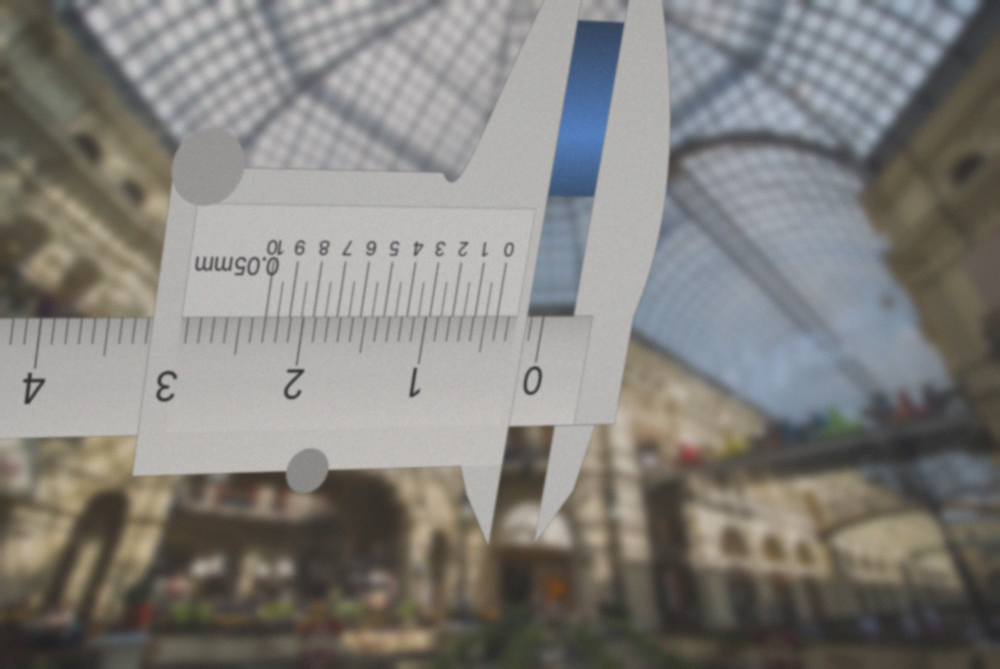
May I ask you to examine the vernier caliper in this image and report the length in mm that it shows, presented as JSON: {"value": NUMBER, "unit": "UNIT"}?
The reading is {"value": 4.0, "unit": "mm"}
